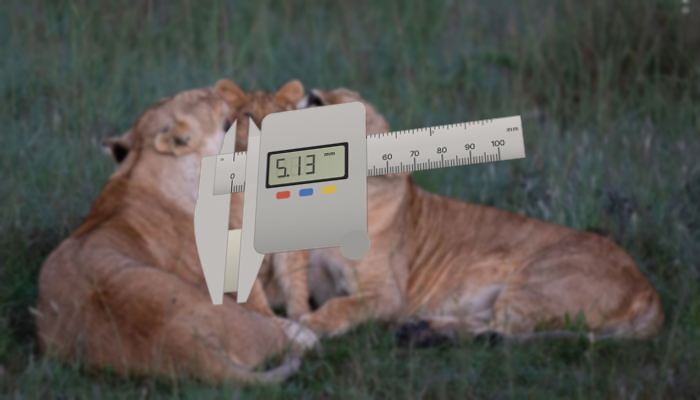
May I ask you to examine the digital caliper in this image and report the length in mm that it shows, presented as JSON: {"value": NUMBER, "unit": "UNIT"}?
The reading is {"value": 5.13, "unit": "mm"}
